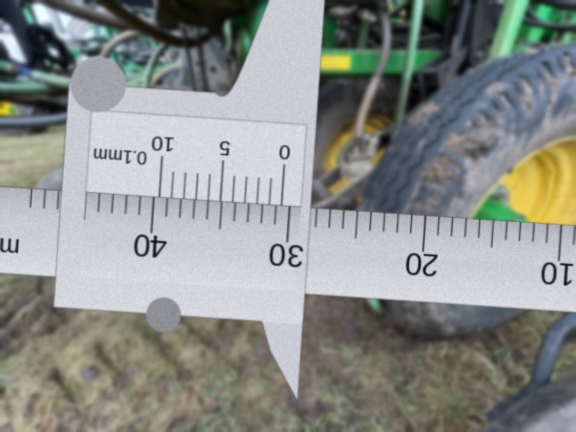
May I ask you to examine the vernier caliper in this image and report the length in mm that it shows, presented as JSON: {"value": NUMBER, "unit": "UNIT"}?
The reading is {"value": 30.6, "unit": "mm"}
